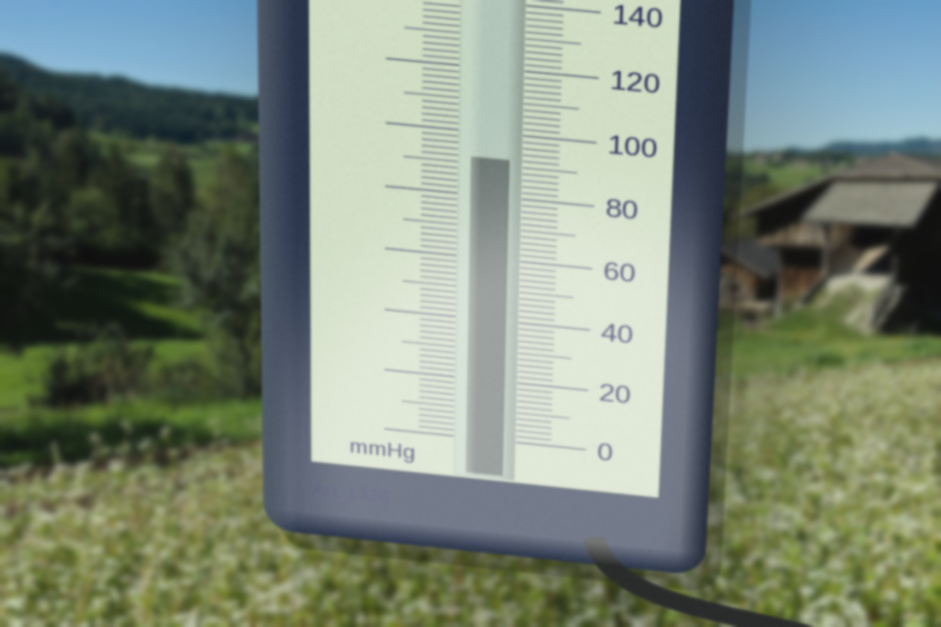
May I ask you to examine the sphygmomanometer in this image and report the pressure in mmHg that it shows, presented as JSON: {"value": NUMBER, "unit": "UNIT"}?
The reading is {"value": 92, "unit": "mmHg"}
